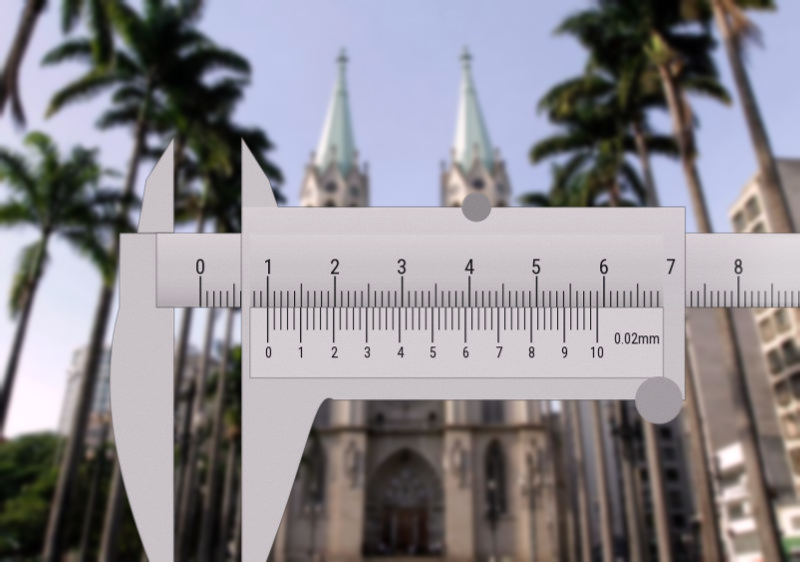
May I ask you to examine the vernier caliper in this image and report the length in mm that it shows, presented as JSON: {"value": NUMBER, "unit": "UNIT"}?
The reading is {"value": 10.0, "unit": "mm"}
